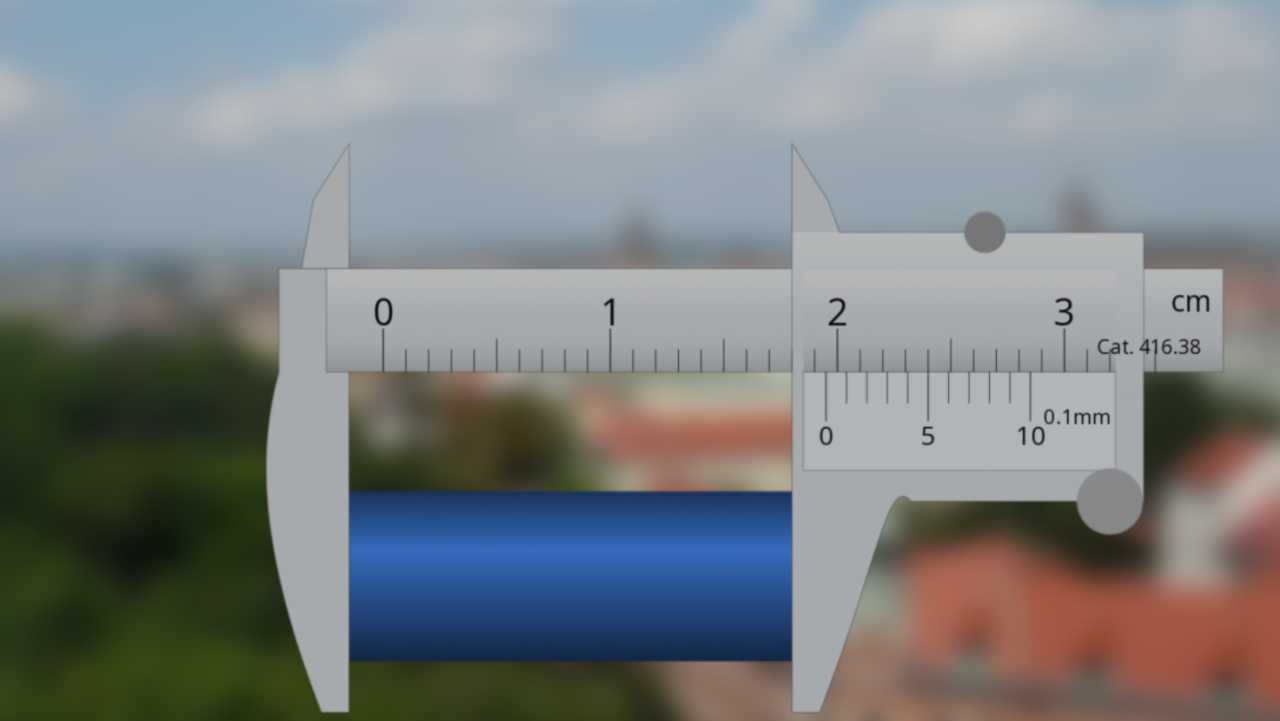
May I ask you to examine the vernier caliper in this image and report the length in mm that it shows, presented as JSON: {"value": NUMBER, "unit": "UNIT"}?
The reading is {"value": 19.5, "unit": "mm"}
